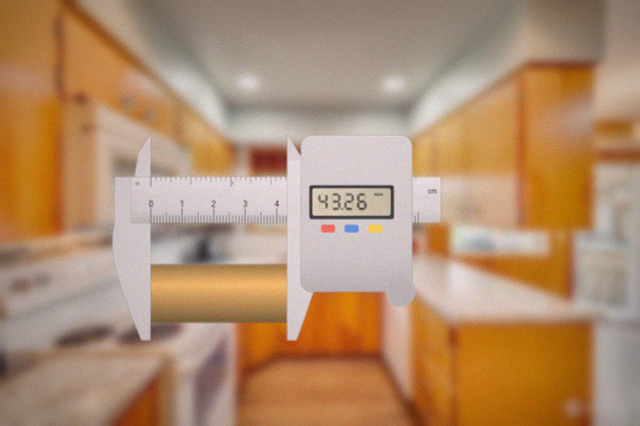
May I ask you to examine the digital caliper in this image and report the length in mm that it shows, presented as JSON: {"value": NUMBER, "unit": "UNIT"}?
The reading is {"value": 43.26, "unit": "mm"}
